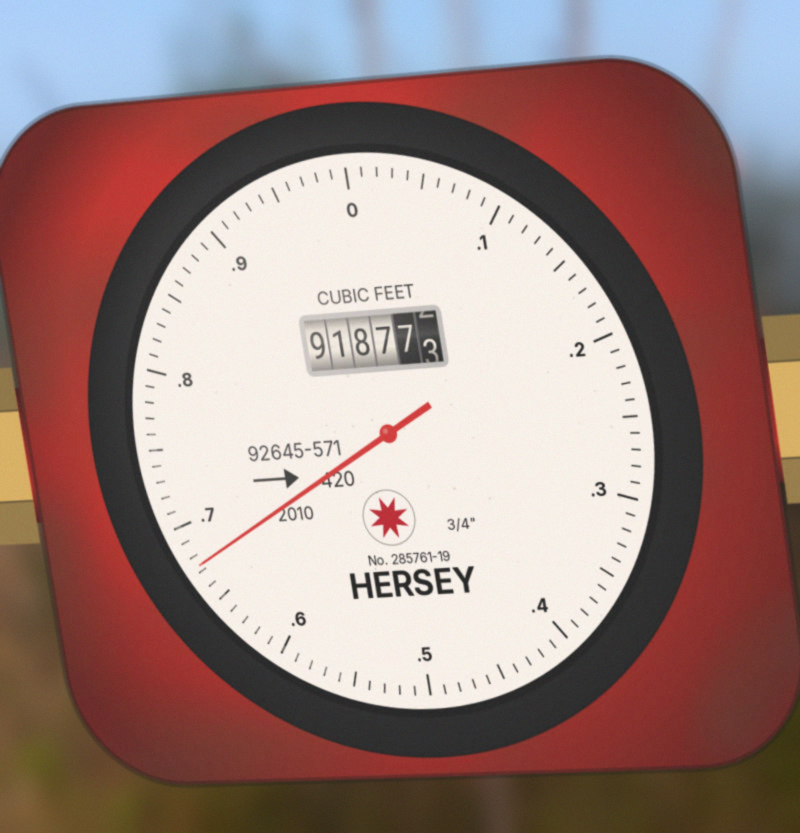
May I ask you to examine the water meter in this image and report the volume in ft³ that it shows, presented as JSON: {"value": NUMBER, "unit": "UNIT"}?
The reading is {"value": 918772.67, "unit": "ft³"}
